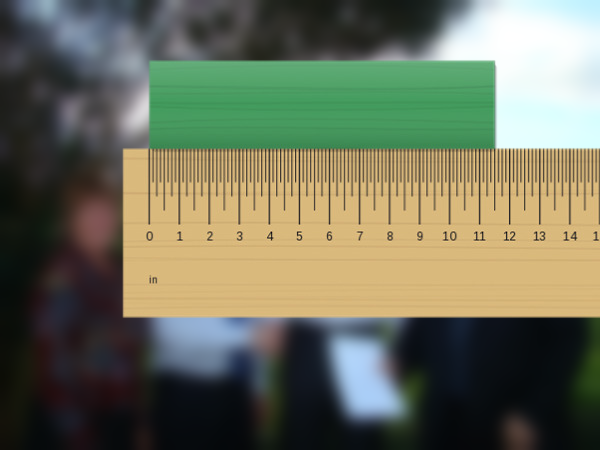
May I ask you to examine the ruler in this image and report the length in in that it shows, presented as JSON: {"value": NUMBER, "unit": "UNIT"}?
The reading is {"value": 11.5, "unit": "in"}
